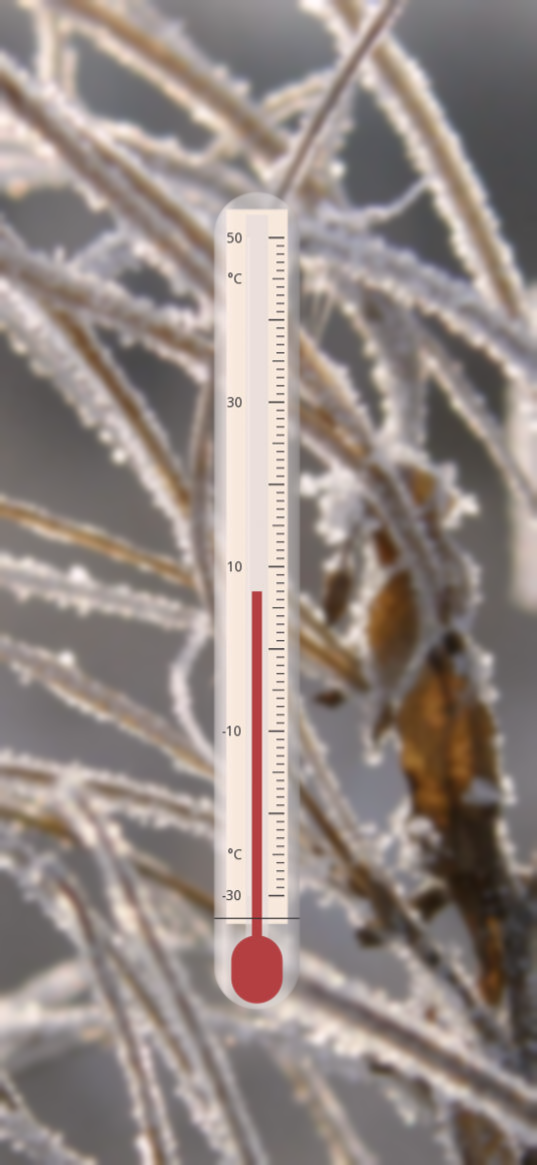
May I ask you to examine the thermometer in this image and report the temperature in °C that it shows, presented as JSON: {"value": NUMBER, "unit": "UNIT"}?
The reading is {"value": 7, "unit": "°C"}
